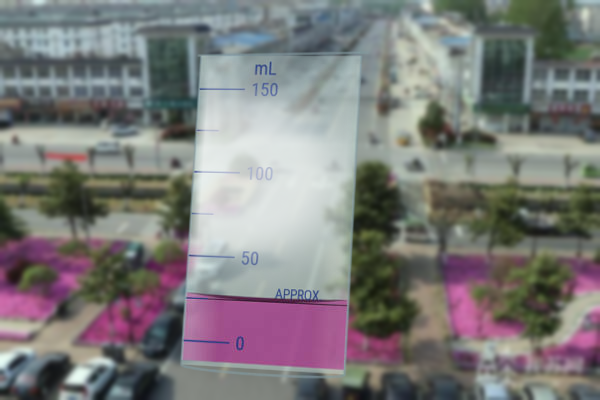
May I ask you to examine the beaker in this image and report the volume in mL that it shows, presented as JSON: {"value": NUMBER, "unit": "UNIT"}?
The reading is {"value": 25, "unit": "mL"}
